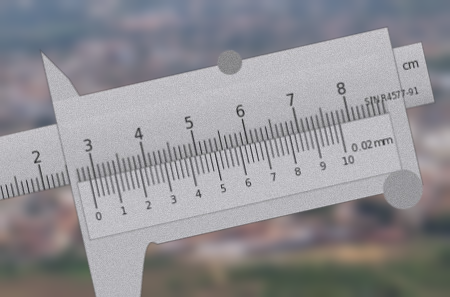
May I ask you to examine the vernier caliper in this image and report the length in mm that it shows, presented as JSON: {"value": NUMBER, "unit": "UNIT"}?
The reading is {"value": 29.0, "unit": "mm"}
